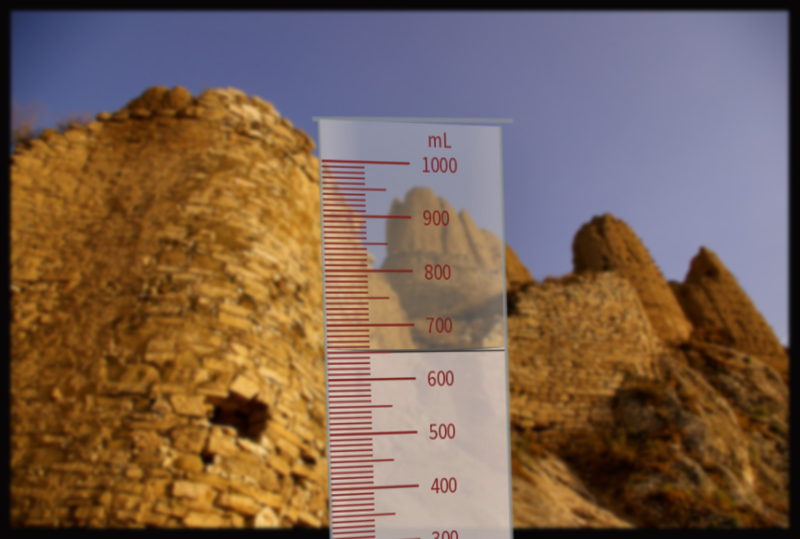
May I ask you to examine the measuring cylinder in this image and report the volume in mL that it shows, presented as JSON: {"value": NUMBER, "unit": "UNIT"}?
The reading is {"value": 650, "unit": "mL"}
